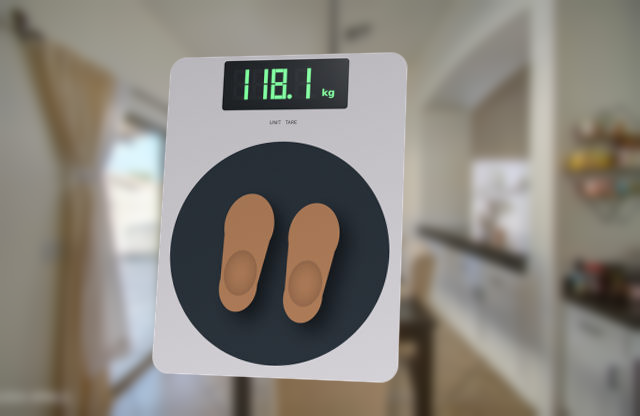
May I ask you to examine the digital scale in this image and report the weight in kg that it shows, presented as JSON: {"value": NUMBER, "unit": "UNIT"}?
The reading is {"value": 118.1, "unit": "kg"}
